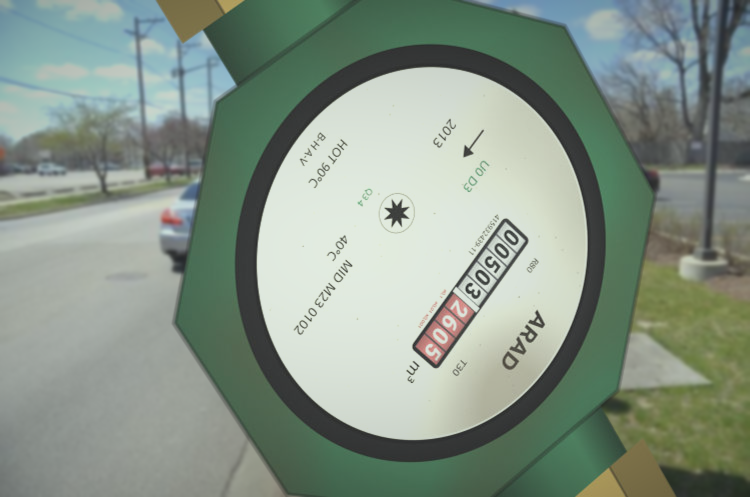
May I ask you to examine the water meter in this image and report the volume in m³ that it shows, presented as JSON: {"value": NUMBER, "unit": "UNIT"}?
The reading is {"value": 503.2605, "unit": "m³"}
